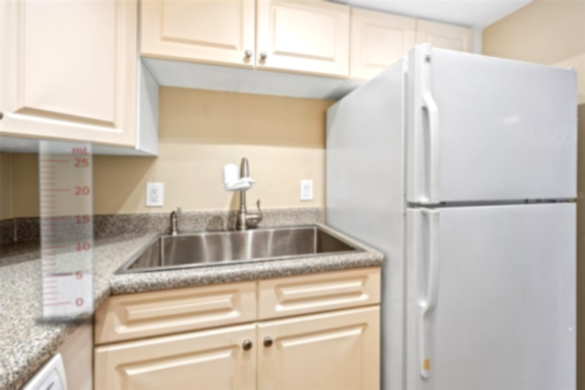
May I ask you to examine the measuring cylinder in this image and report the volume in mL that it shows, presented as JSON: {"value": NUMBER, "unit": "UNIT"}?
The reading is {"value": 5, "unit": "mL"}
